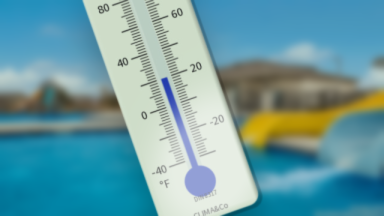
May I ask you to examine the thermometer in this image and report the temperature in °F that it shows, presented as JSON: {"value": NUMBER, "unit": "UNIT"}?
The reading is {"value": 20, "unit": "°F"}
